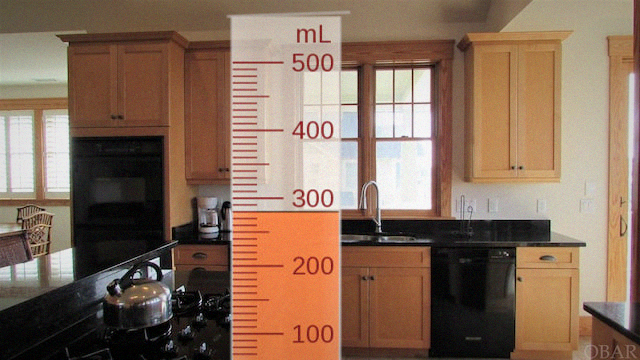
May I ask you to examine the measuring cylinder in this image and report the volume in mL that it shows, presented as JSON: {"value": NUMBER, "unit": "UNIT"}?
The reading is {"value": 280, "unit": "mL"}
